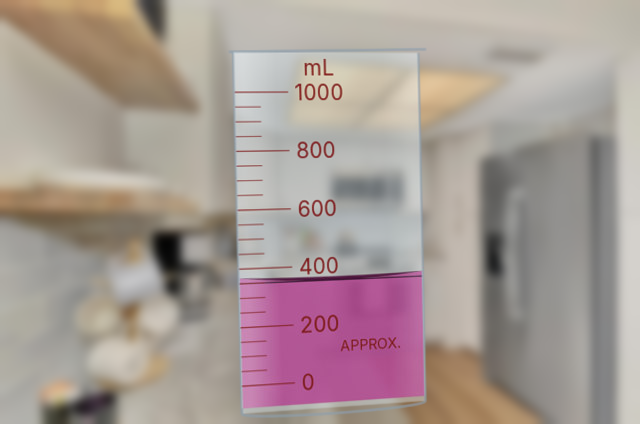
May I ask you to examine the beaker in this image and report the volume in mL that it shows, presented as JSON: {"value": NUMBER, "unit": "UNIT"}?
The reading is {"value": 350, "unit": "mL"}
